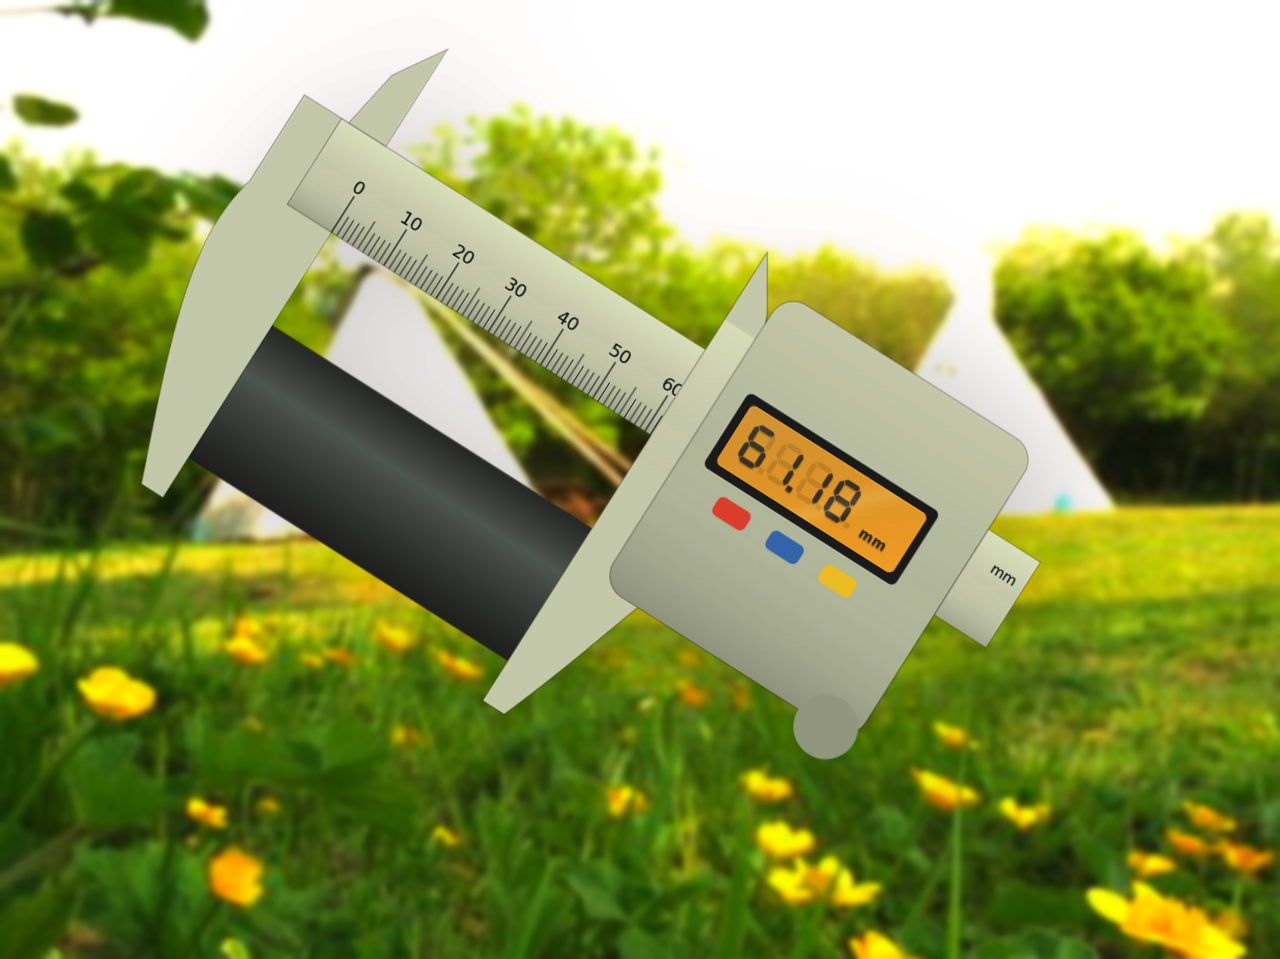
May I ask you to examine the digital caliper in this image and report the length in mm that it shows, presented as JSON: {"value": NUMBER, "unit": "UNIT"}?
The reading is {"value": 61.18, "unit": "mm"}
